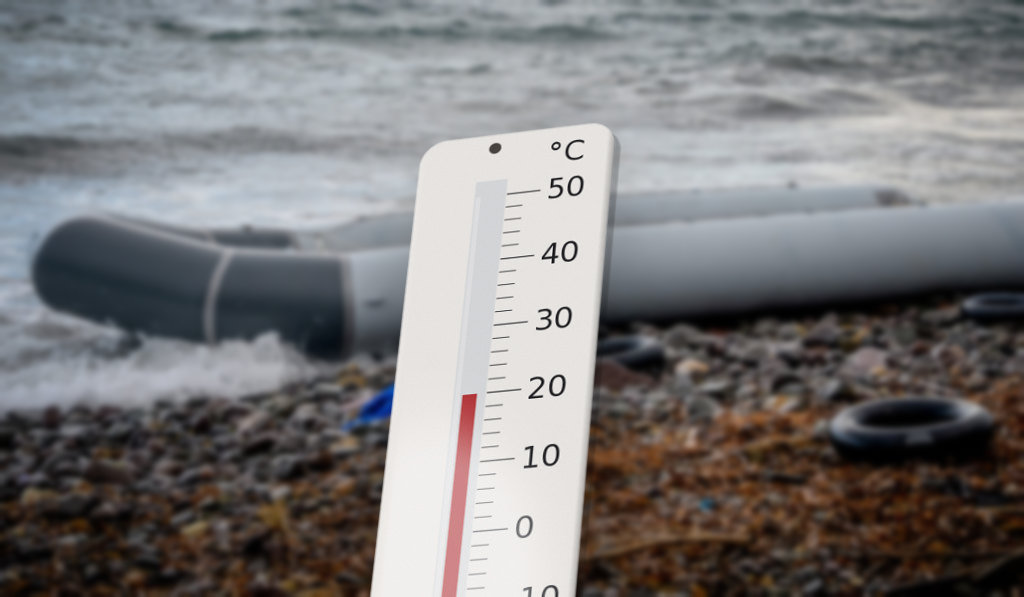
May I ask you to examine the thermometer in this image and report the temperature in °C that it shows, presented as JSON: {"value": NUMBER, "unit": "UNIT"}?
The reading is {"value": 20, "unit": "°C"}
